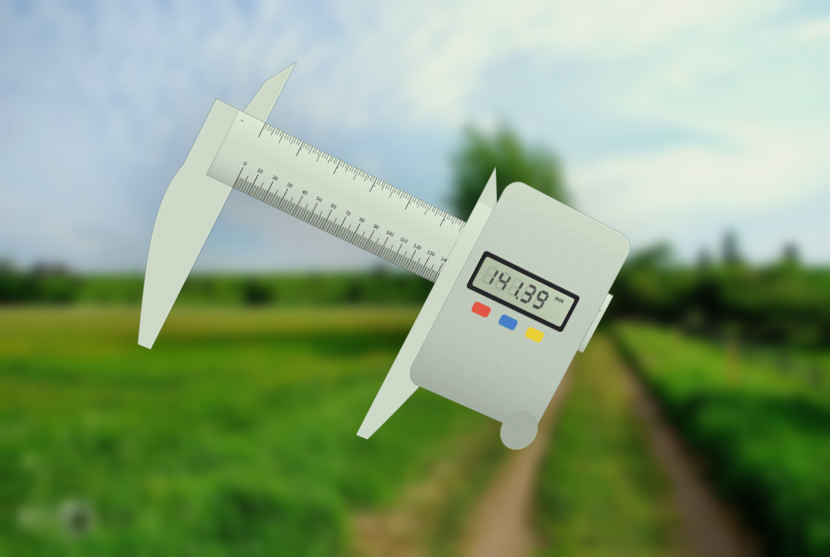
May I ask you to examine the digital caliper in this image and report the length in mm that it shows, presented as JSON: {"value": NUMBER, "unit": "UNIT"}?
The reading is {"value": 141.39, "unit": "mm"}
